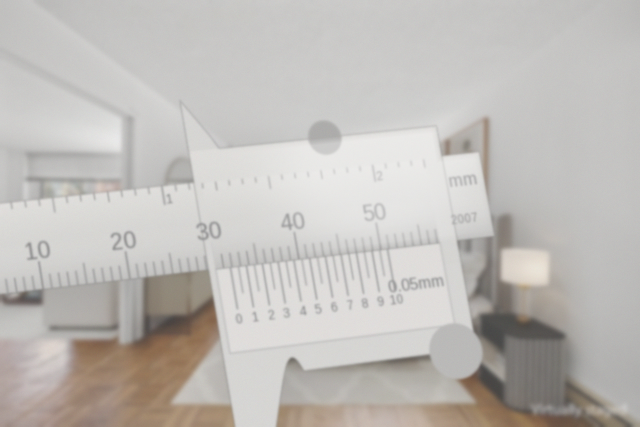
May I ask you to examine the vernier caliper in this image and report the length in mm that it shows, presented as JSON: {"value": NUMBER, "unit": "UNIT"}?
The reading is {"value": 31.8, "unit": "mm"}
